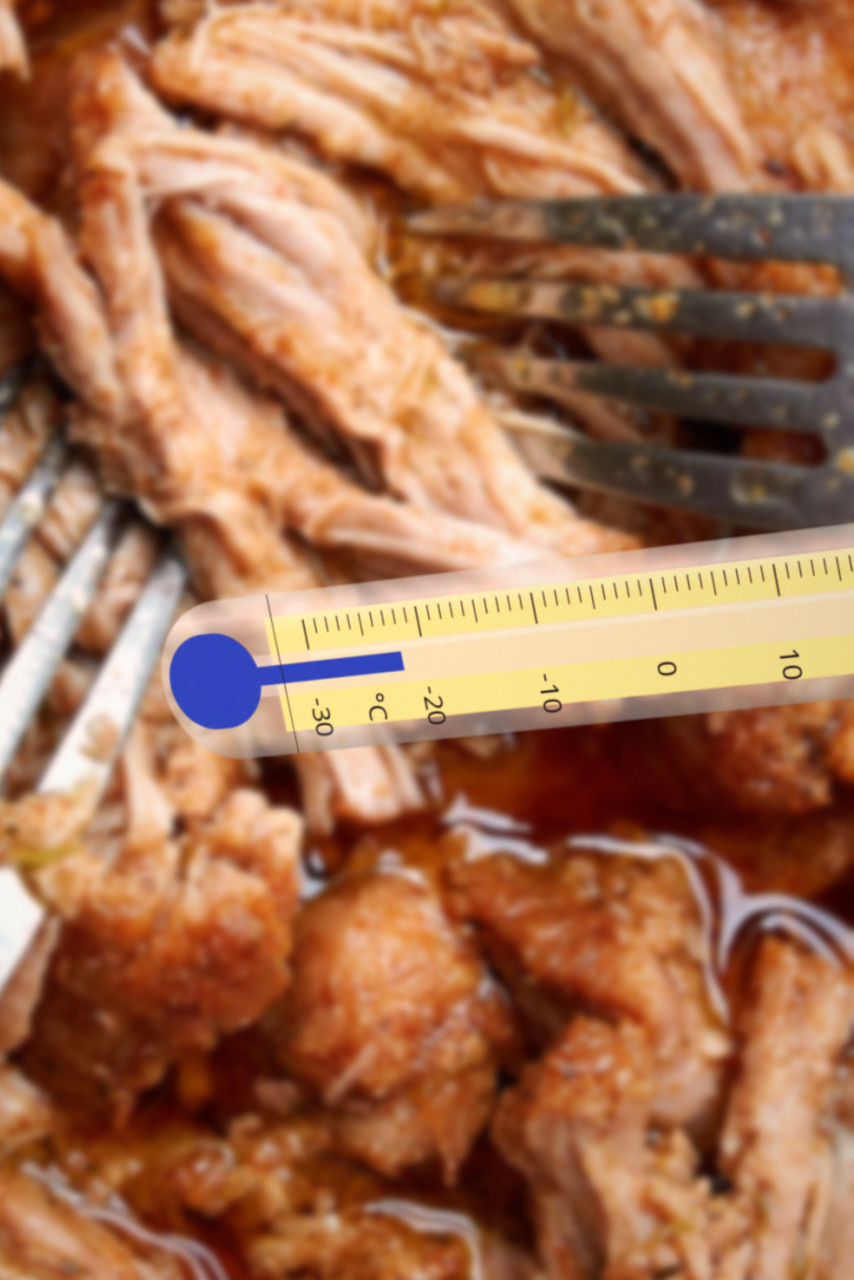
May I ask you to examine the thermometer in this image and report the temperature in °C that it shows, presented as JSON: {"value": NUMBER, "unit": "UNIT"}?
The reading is {"value": -22, "unit": "°C"}
